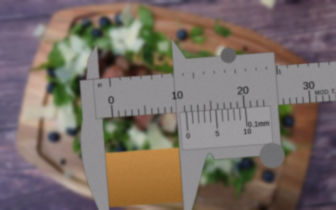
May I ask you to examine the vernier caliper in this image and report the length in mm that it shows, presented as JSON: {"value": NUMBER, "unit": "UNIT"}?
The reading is {"value": 11.2, "unit": "mm"}
